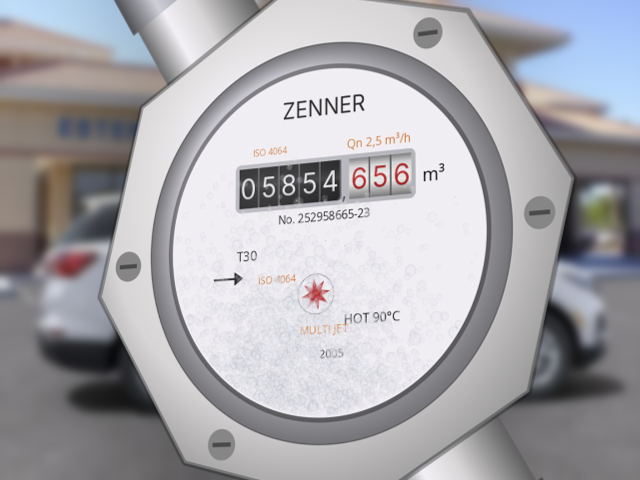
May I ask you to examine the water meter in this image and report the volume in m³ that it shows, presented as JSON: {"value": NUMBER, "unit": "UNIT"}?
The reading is {"value": 5854.656, "unit": "m³"}
